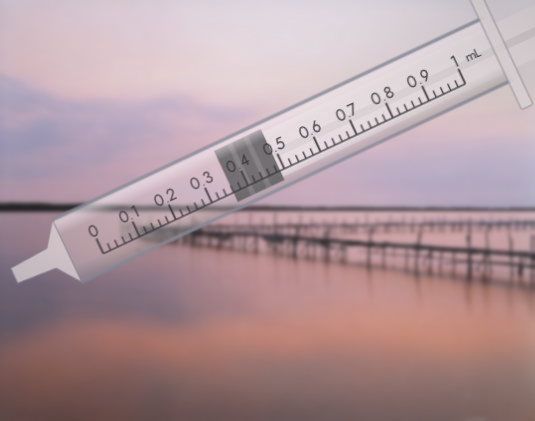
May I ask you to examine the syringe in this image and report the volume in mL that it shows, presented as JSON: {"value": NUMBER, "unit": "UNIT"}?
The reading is {"value": 0.36, "unit": "mL"}
